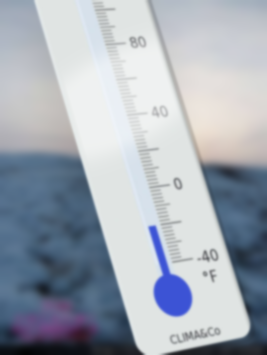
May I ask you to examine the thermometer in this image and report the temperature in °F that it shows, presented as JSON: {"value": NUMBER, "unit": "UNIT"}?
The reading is {"value": -20, "unit": "°F"}
